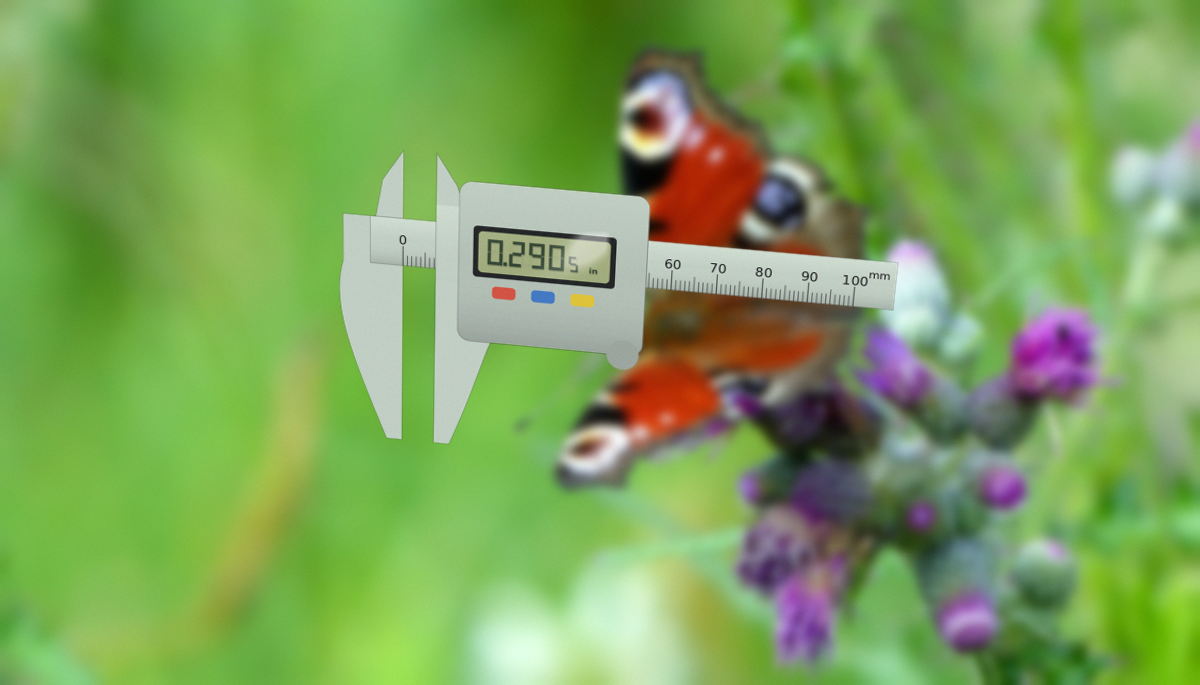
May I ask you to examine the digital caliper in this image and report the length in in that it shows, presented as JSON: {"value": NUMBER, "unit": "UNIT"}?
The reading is {"value": 0.2905, "unit": "in"}
